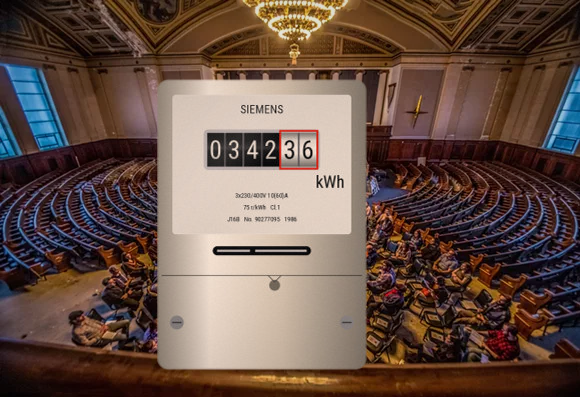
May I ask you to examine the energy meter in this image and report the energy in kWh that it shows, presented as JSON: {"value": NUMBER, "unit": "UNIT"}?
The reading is {"value": 342.36, "unit": "kWh"}
